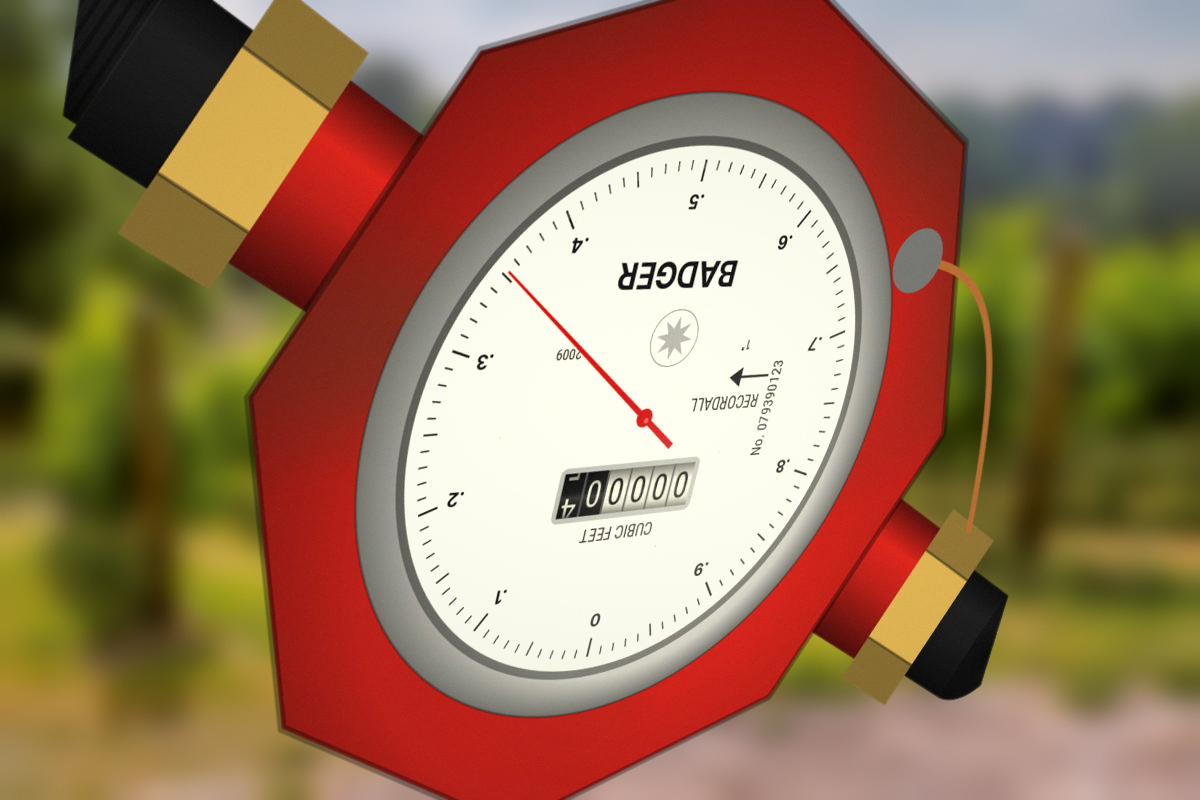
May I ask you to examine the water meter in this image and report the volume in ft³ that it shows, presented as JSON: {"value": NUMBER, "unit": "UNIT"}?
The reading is {"value": 4.35, "unit": "ft³"}
